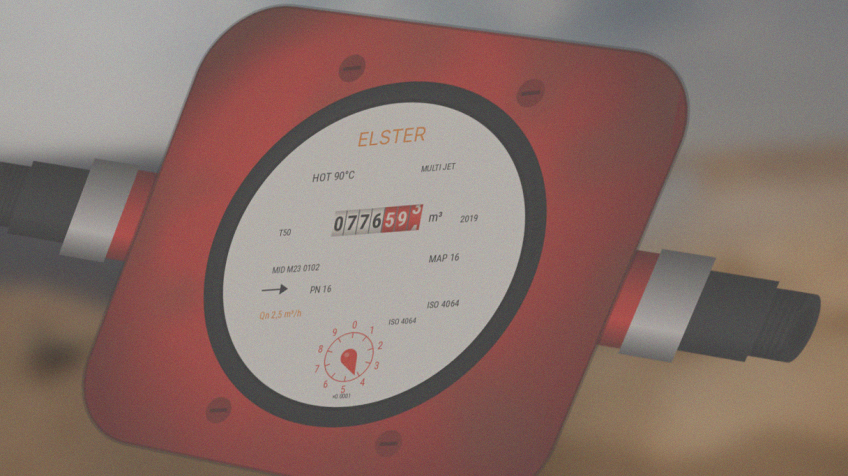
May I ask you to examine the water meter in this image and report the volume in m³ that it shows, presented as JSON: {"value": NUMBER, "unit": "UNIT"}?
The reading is {"value": 776.5934, "unit": "m³"}
